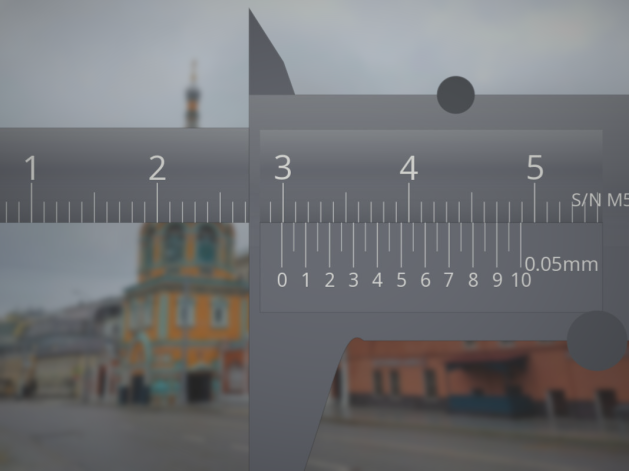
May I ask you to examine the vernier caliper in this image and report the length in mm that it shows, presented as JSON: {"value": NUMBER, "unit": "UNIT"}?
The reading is {"value": 29.9, "unit": "mm"}
